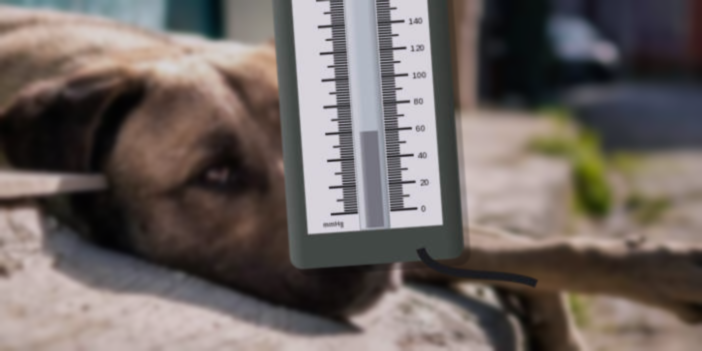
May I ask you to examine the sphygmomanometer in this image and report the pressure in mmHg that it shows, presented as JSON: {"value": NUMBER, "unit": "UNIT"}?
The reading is {"value": 60, "unit": "mmHg"}
